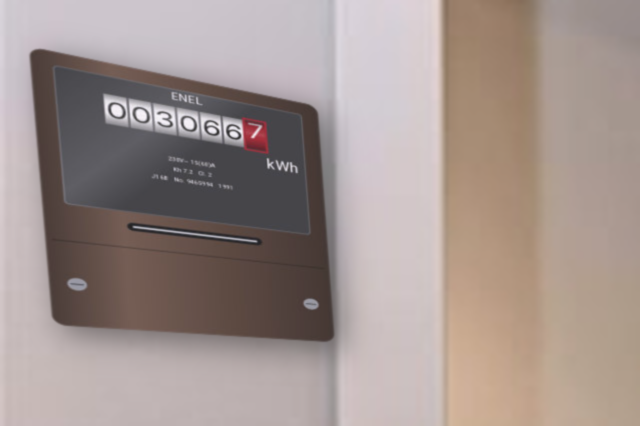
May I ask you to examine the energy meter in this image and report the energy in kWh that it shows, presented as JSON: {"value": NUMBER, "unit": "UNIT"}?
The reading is {"value": 3066.7, "unit": "kWh"}
